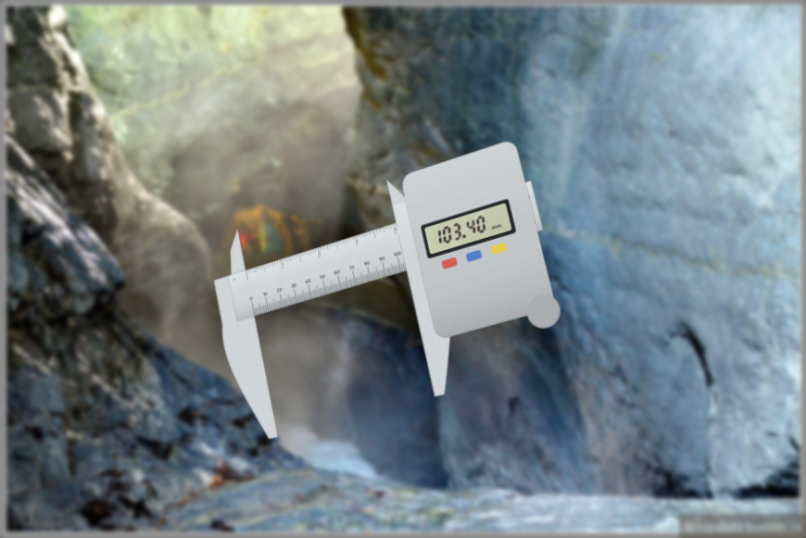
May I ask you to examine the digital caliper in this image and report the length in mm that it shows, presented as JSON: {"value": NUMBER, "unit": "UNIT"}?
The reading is {"value": 103.40, "unit": "mm"}
